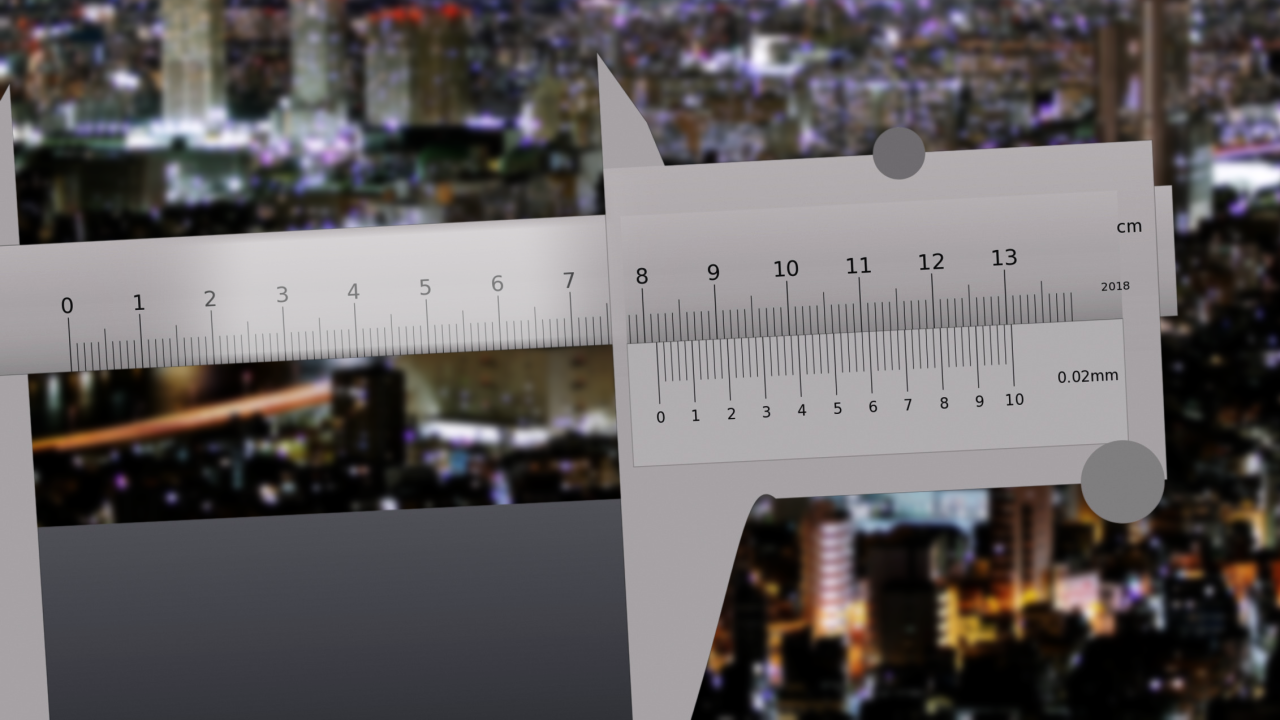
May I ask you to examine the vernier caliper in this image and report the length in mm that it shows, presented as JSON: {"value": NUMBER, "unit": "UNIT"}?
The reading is {"value": 81.6, "unit": "mm"}
